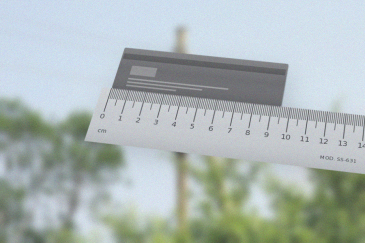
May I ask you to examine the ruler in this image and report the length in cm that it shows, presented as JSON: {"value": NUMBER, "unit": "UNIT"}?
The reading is {"value": 9.5, "unit": "cm"}
